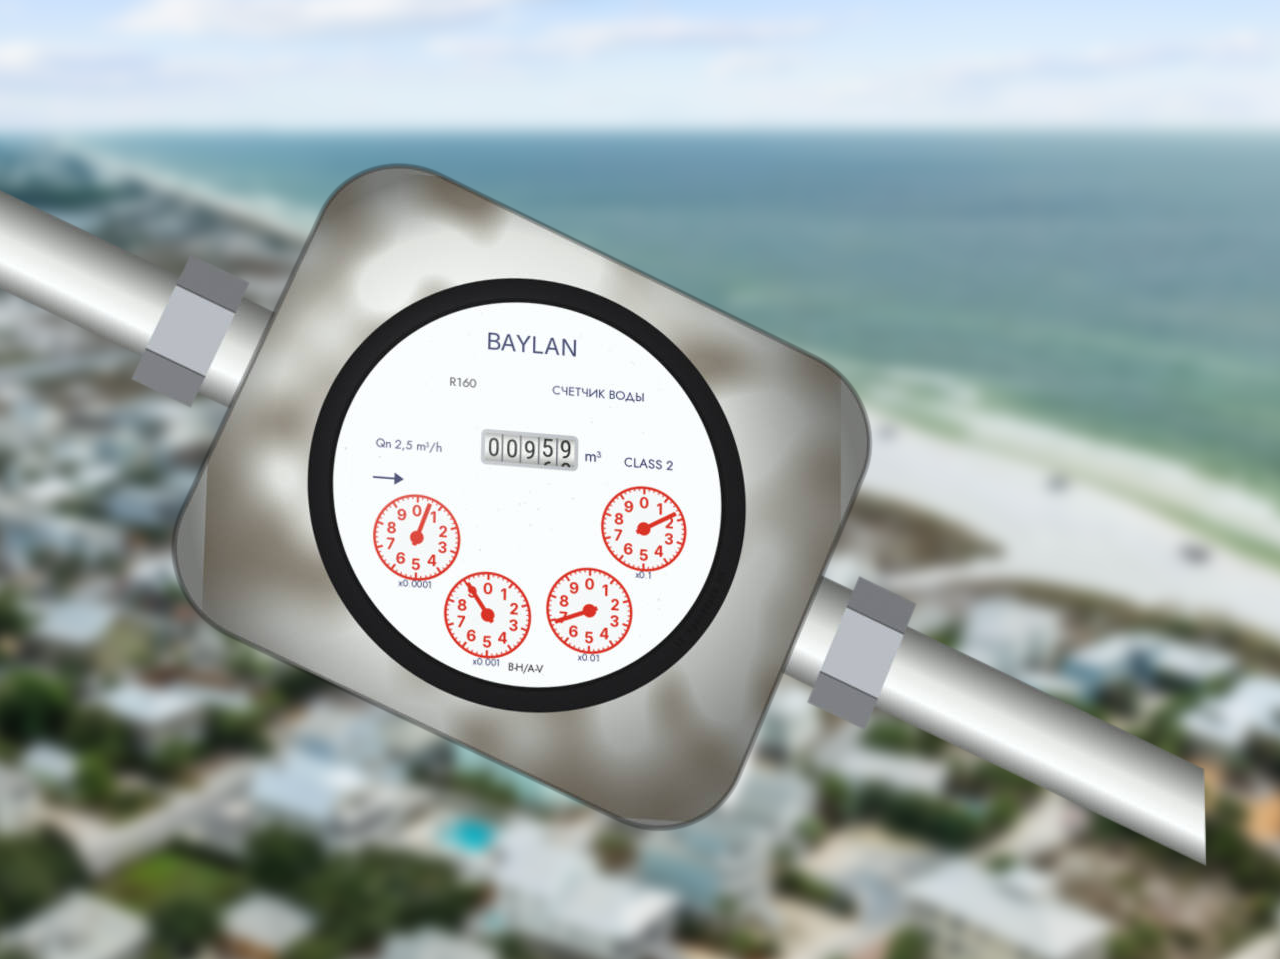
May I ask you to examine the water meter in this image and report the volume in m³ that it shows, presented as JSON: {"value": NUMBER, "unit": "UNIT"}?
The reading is {"value": 959.1690, "unit": "m³"}
